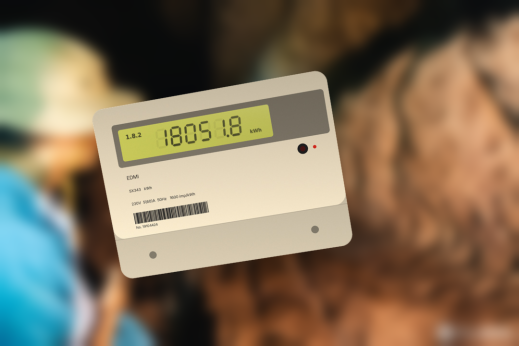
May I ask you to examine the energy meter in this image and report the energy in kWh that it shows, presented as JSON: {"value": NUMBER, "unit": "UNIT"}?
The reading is {"value": 18051.8, "unit": "kWh"}
